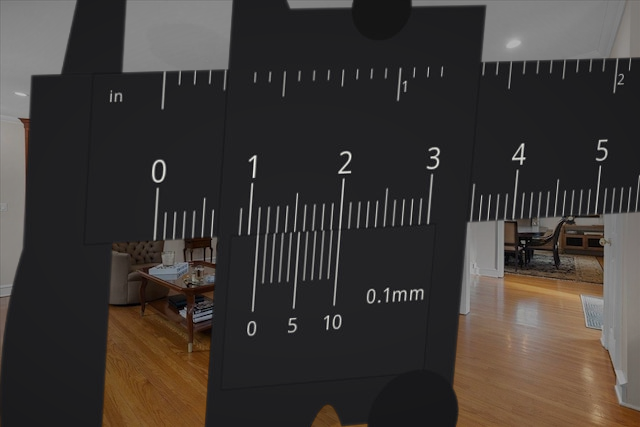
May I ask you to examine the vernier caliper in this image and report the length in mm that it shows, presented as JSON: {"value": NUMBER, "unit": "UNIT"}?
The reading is {"value": 11.0, "unit": "mm"}
